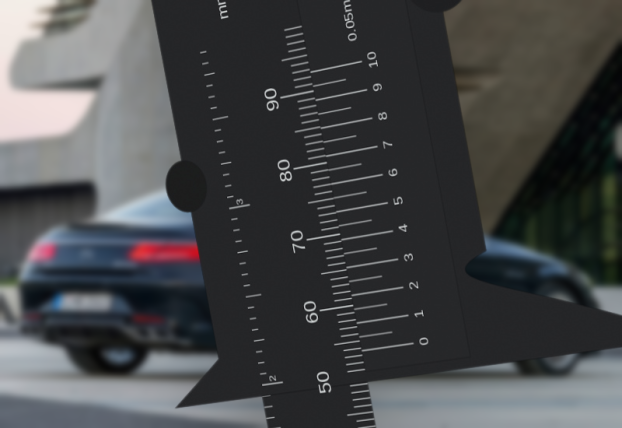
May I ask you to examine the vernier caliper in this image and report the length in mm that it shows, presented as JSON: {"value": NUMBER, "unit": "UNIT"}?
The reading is {"value": 53.6, "unit": "mm"}
